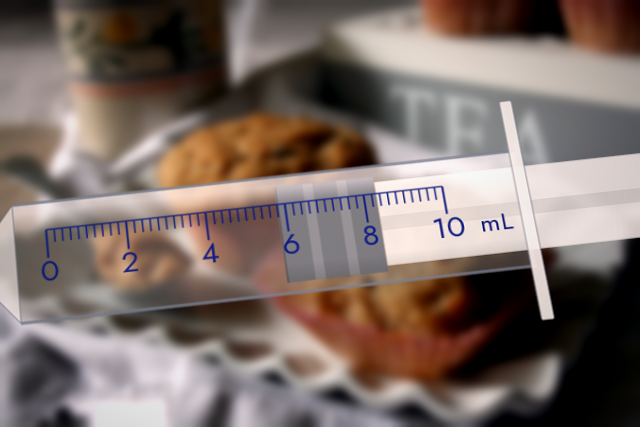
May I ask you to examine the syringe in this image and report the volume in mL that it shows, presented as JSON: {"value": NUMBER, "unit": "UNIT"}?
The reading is {"value": 5.8, "unit": "mL"}
